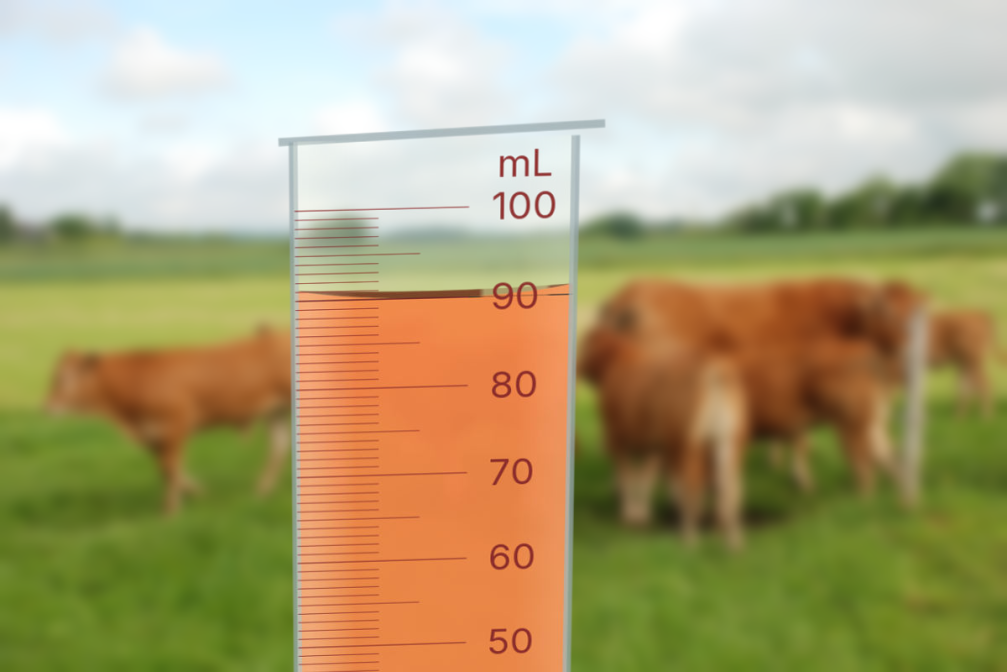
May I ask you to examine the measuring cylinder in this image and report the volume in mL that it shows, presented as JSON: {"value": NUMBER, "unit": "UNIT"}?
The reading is {"value": 90, "unit": "mL"}
